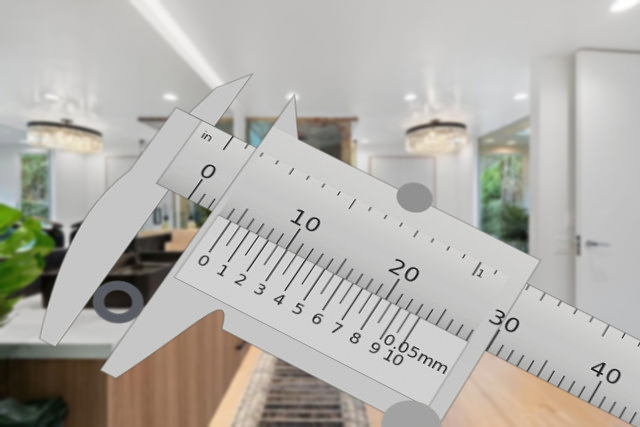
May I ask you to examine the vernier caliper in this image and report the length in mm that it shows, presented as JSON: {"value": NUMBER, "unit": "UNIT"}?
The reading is {"value": 4.4, "unit": "mm"}
